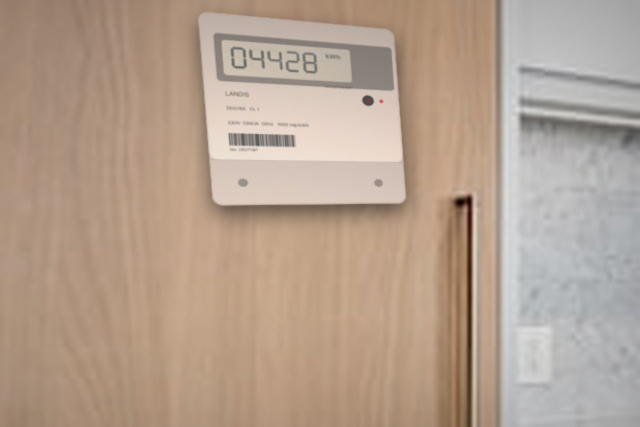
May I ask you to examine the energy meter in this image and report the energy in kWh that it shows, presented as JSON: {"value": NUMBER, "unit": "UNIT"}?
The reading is {"value": 4428, "unit": "kWh"}
